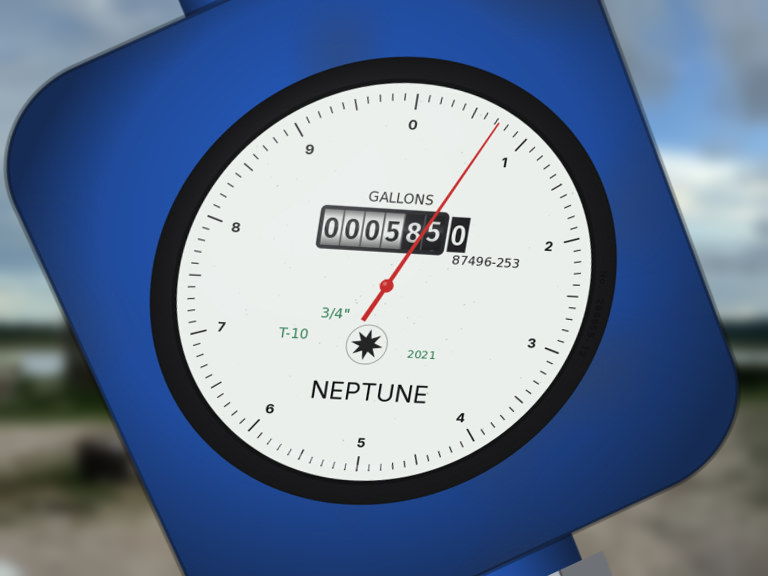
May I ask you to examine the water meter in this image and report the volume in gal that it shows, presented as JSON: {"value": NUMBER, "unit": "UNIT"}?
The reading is {"value": 5850.7, "unit": "gal"}
